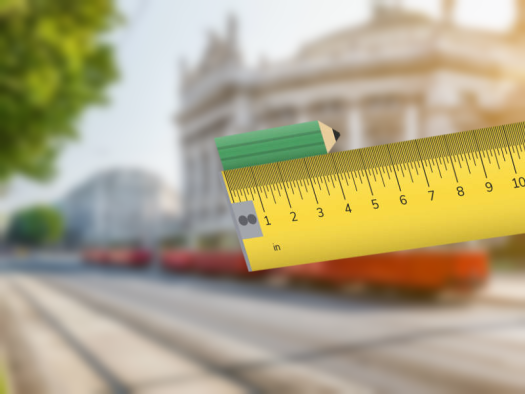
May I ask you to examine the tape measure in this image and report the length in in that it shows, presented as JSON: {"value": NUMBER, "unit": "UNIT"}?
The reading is {"value": 4.5, "unit": "in"}
